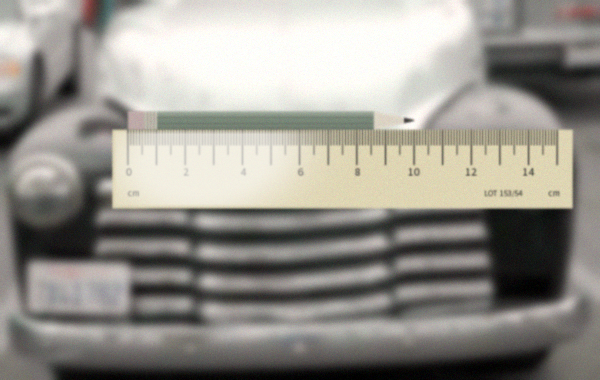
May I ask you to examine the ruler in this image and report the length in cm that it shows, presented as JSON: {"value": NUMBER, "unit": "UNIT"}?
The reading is {"value": 10, "unit": "cm"}
